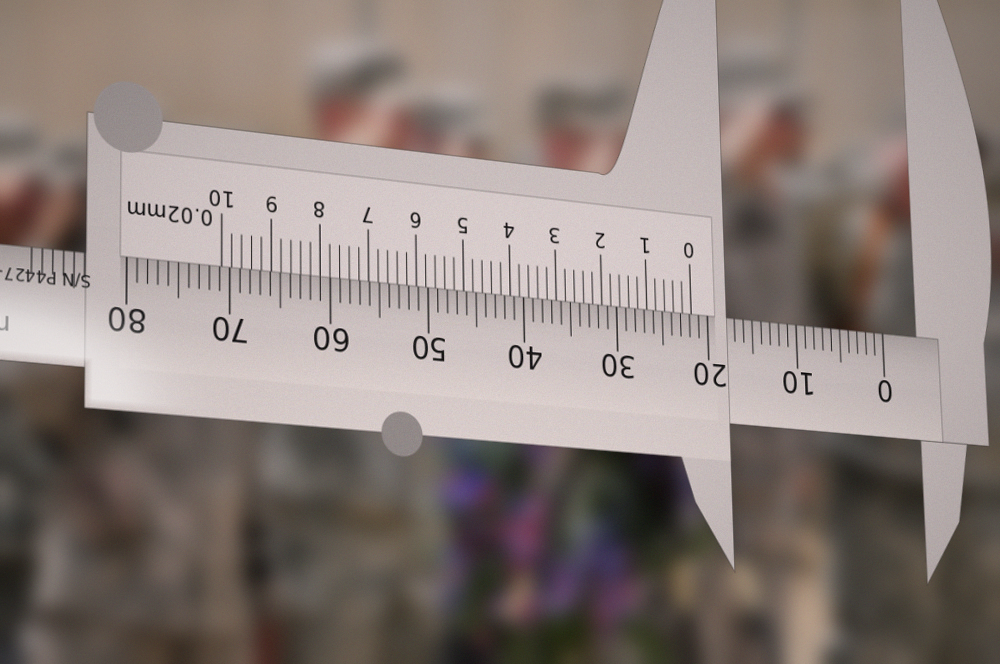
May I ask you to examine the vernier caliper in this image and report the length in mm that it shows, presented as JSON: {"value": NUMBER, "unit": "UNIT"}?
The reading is {"value": 21.8, "unit": "mm"}
